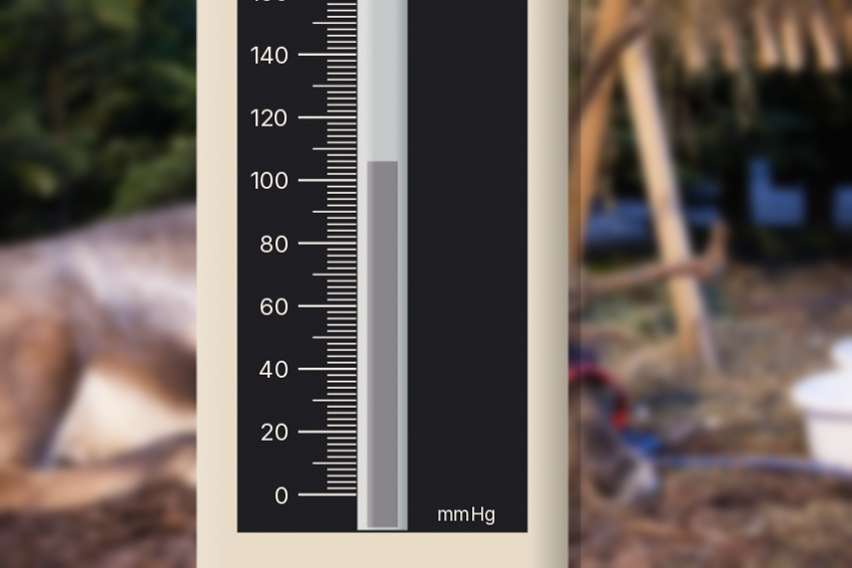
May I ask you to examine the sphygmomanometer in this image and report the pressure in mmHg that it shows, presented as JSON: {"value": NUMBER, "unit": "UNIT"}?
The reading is {"value": 106, "unit": "mmHg"}
